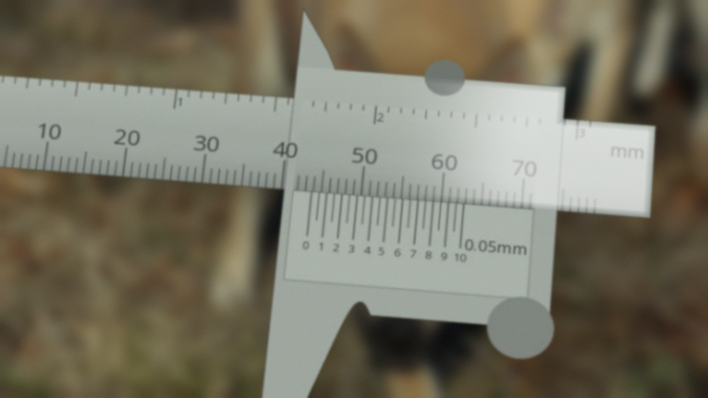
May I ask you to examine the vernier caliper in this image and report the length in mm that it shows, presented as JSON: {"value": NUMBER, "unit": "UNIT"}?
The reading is {"value": 43.8, "unit": "mm"}
